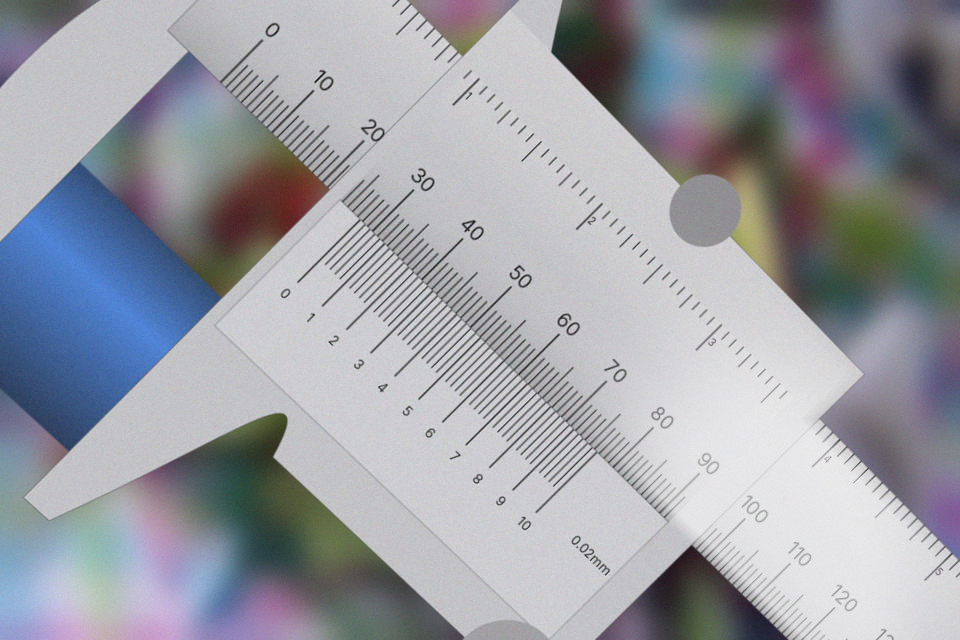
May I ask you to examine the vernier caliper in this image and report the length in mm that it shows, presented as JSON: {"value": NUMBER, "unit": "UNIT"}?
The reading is {"value": 27.6, "unit": "mm"}
